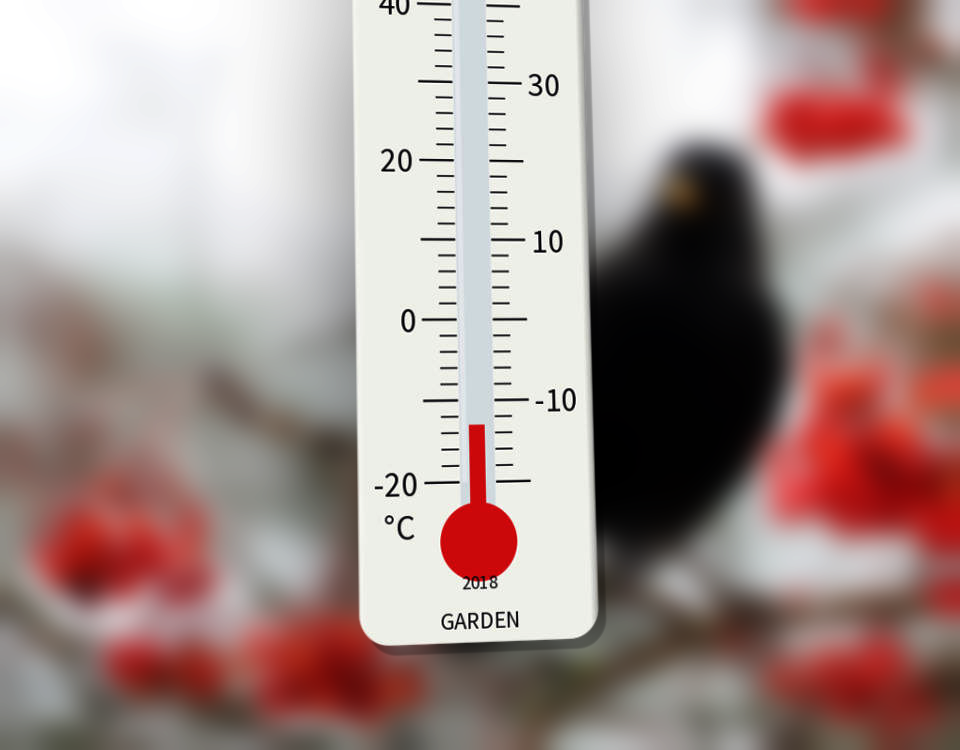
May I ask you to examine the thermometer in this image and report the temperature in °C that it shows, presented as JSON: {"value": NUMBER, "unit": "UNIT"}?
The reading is {"value": -13, "unit": "°C"}
